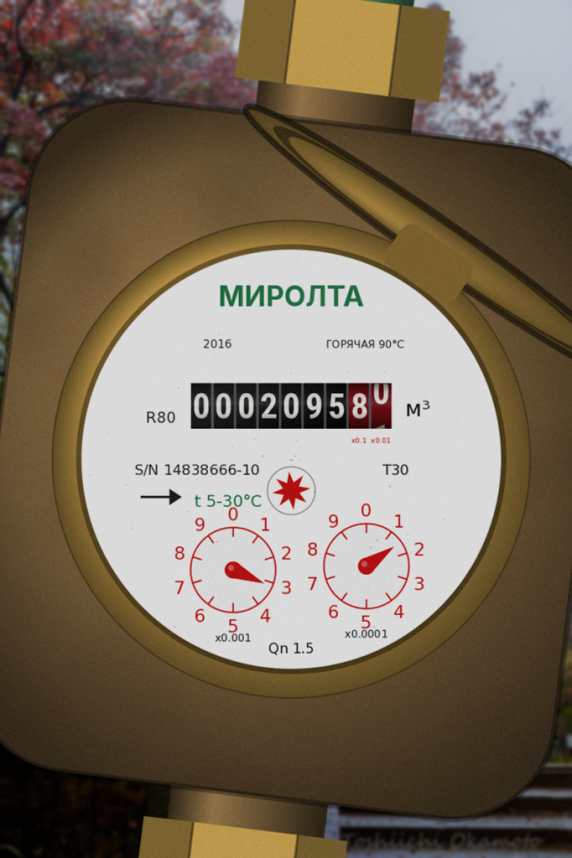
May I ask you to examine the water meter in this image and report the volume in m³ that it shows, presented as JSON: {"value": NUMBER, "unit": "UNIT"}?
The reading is {"value": 2095.8031, "unit": "m³"}
